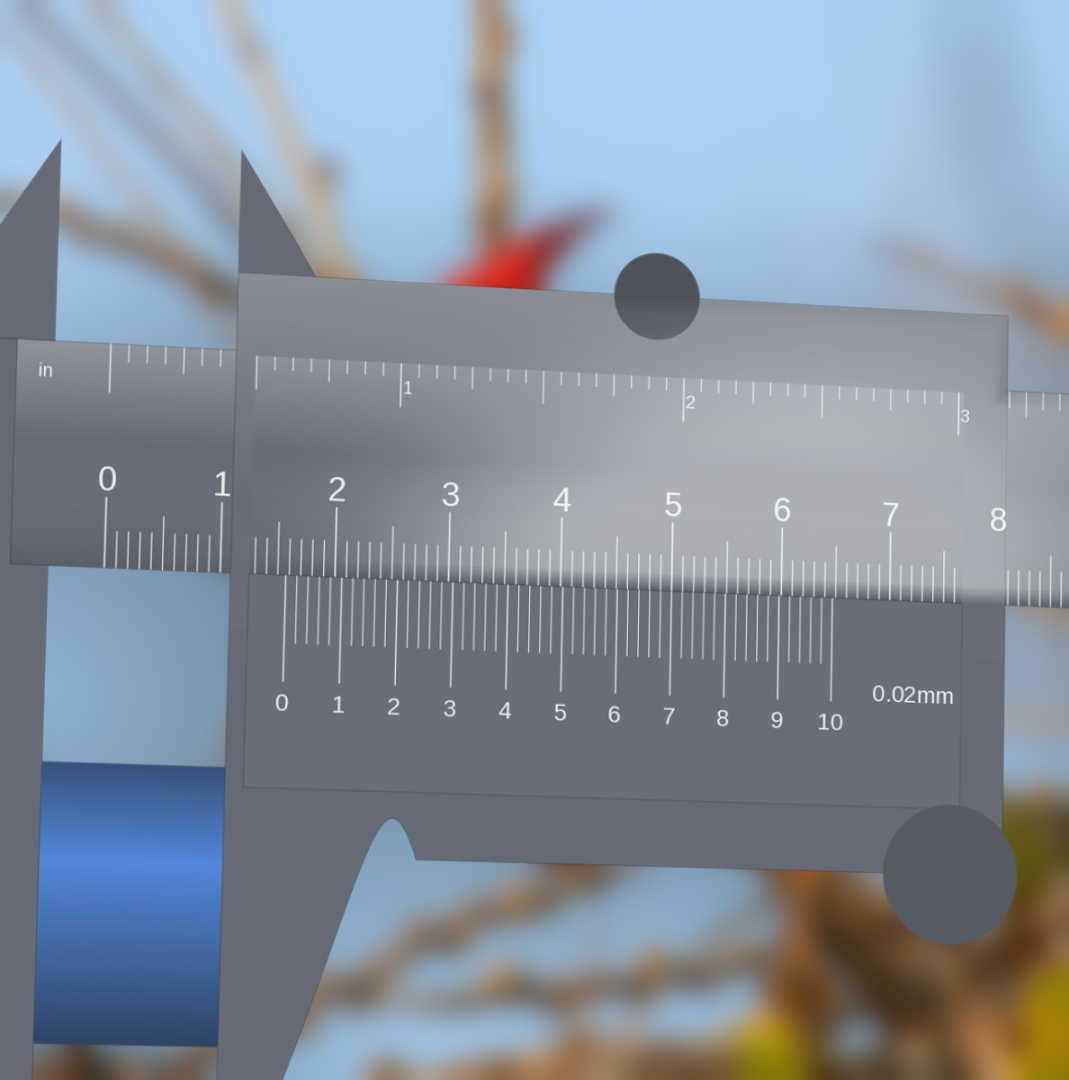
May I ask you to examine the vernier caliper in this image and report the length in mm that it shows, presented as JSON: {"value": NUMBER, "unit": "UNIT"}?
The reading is {"value": 15.7, "unit": "mm"}
